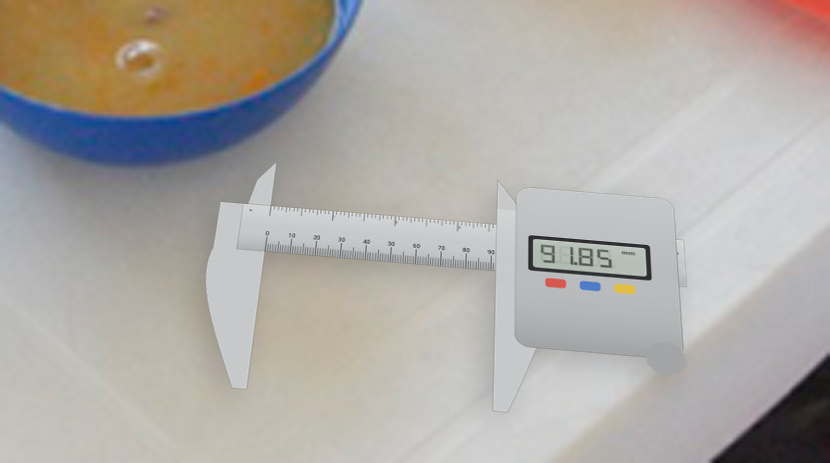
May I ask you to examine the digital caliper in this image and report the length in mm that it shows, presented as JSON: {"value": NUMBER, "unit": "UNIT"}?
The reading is {"value": 91.85, "unit": "mm"}
